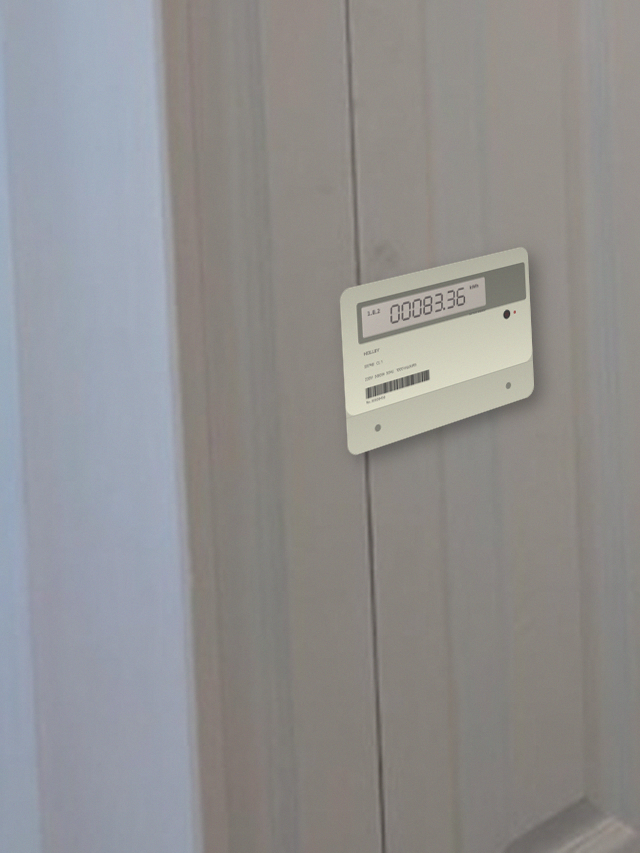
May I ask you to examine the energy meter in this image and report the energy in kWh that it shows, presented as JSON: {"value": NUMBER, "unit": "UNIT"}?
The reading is {"value": 83.36, "unit": "kWh"}
